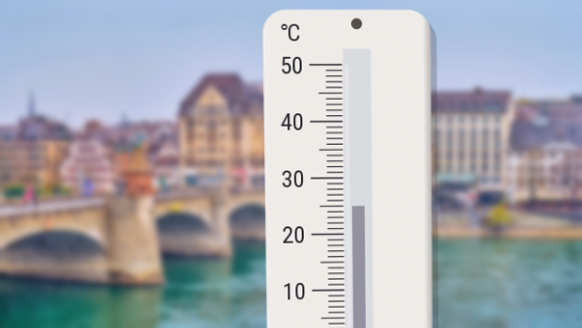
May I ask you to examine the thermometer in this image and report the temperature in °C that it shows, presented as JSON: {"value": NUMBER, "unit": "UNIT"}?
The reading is {"value": 25, "unit": "°C"}
